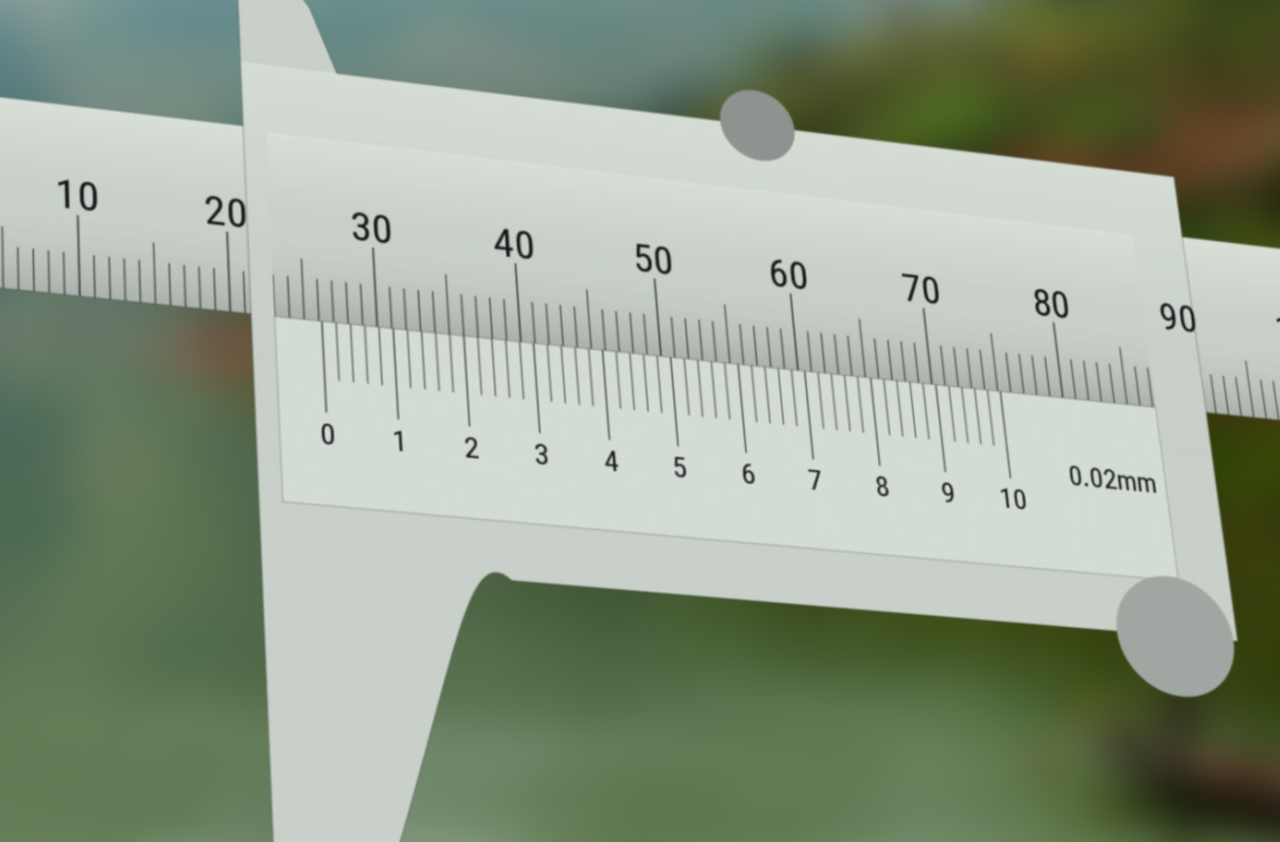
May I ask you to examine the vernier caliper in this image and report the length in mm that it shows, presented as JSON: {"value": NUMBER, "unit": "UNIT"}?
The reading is {"value": 26.2, "unit": "mm"}
